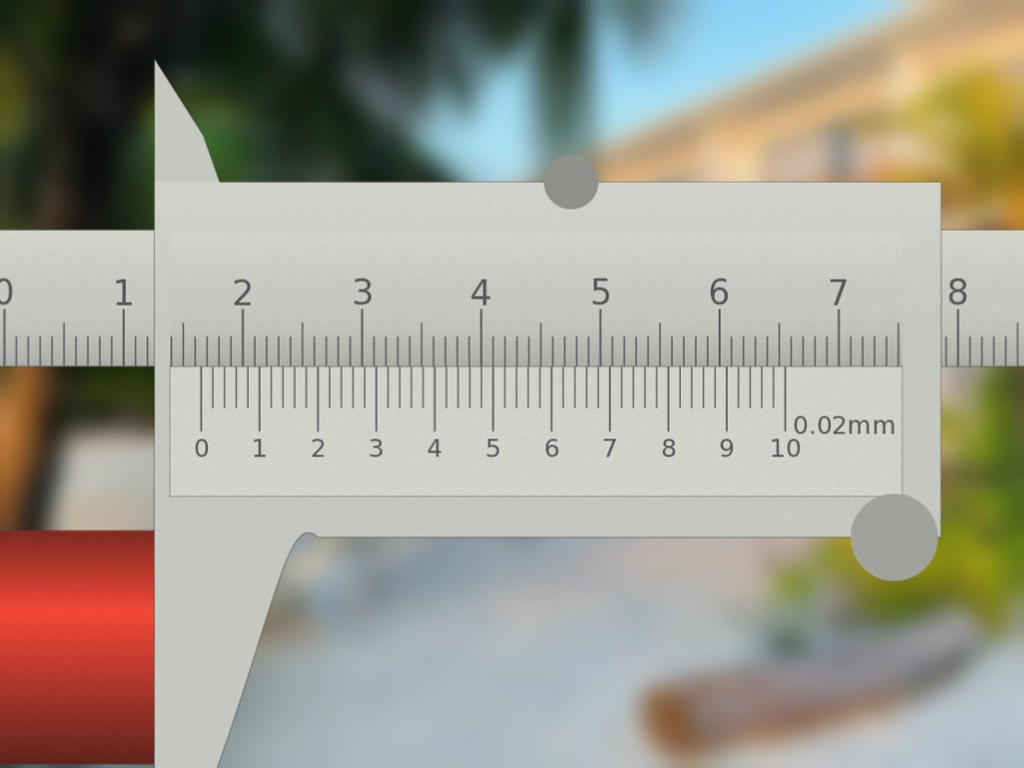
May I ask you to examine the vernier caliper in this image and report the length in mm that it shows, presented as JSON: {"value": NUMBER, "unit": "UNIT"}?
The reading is {"value": 16.5, "unit": "mm"}
